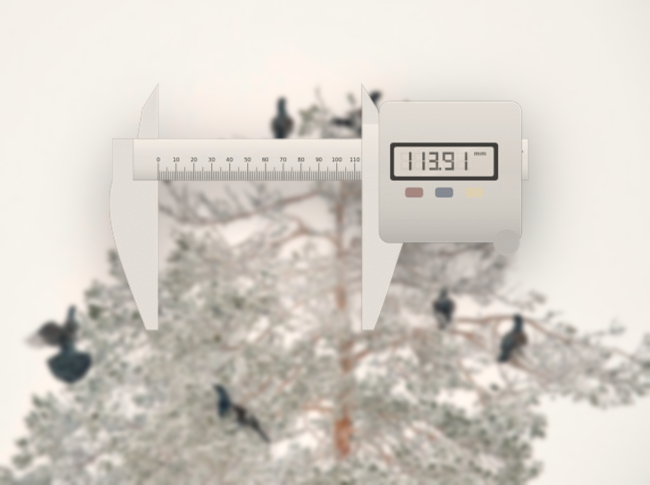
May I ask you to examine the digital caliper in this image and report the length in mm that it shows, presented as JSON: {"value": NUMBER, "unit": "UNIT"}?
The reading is {"value": 113.91, "unit": "mm"}
